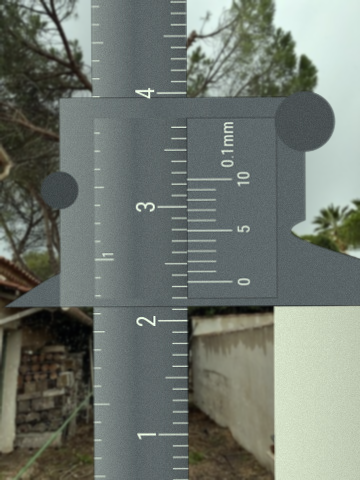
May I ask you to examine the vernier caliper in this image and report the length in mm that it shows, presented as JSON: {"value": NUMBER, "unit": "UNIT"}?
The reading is {"value": 23.4, "unit": "mm"}
